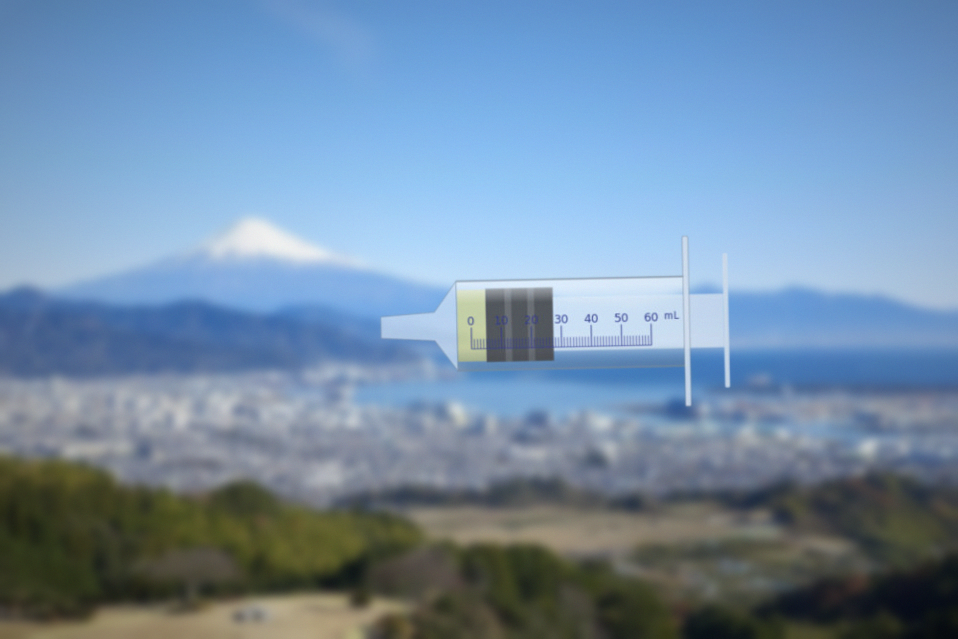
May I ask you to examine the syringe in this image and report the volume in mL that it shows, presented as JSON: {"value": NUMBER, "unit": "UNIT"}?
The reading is {"value": 5, "unit": "mL"}
